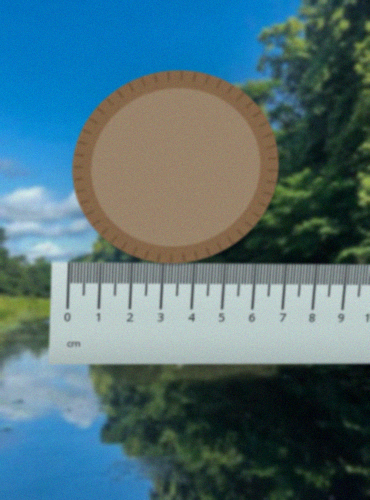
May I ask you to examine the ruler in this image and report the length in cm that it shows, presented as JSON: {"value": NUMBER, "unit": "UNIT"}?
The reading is {"value": 6.5, "unit": "cm"}
